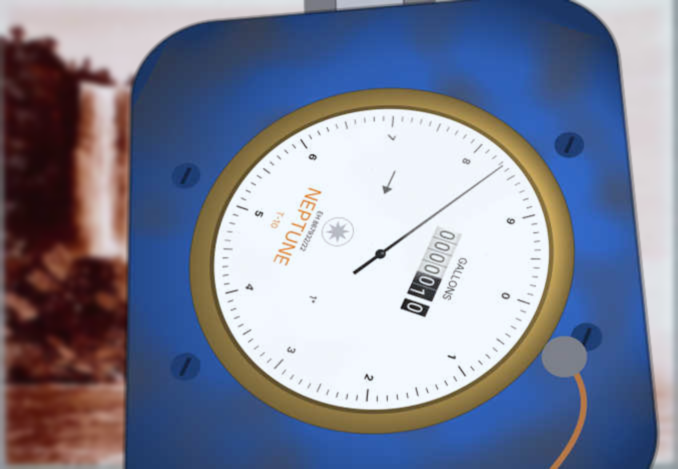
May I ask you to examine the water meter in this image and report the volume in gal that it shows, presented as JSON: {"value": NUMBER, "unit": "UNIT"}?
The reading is {"value": 8.3, "unit": "gal"}
